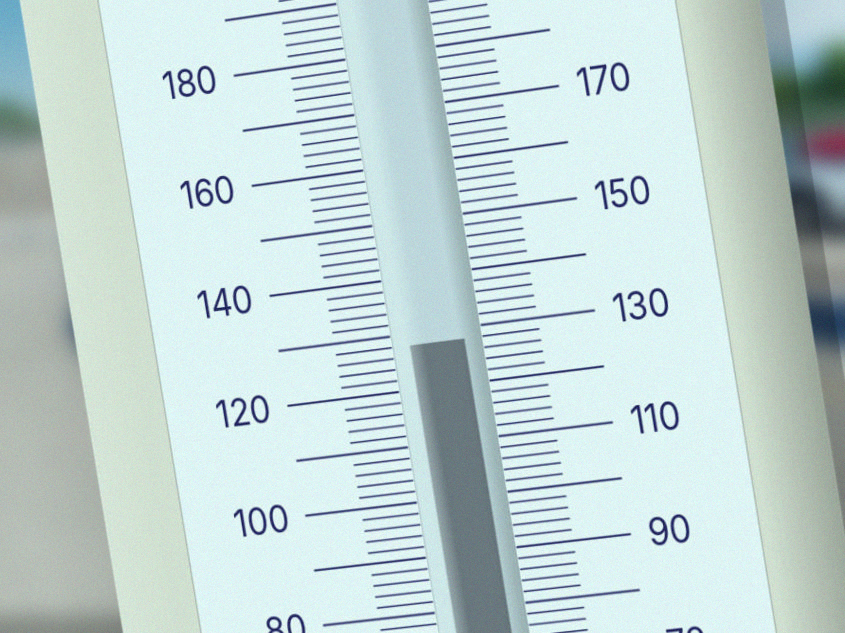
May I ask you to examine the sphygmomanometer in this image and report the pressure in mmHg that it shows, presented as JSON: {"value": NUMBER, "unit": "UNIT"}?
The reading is {"value": 128, "unit": "mmHg"}
